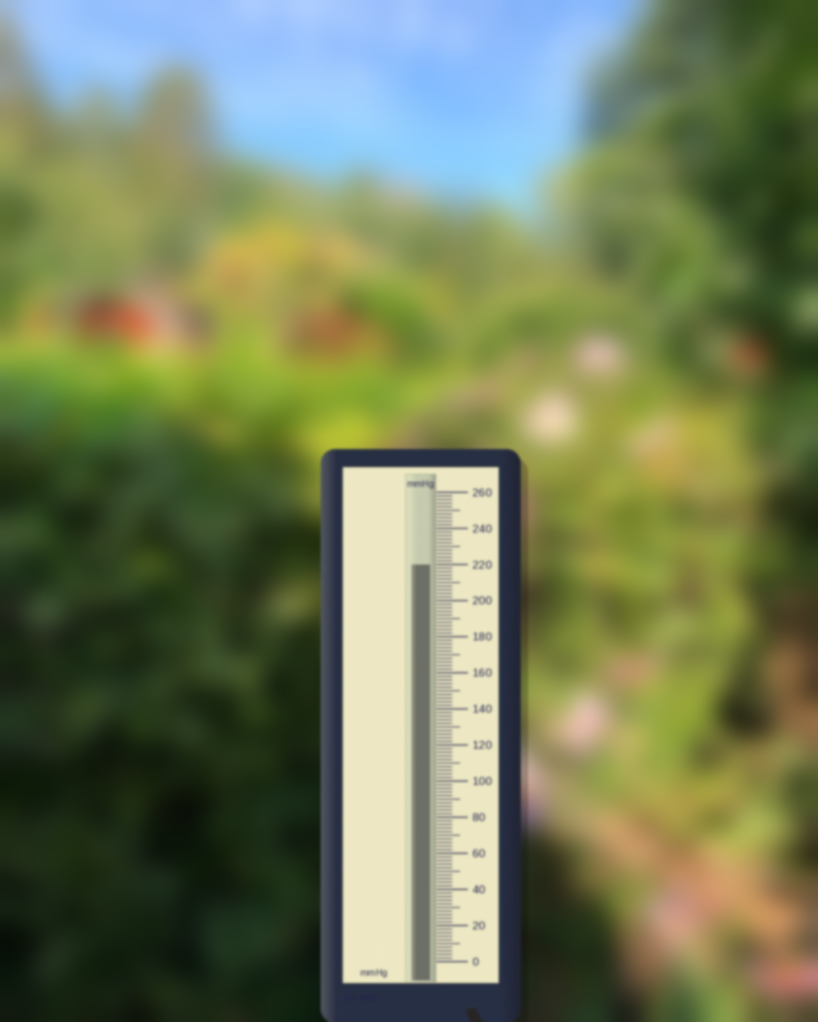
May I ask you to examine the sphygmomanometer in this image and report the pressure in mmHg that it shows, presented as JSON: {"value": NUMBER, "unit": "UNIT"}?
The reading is {"value": 220, "unit": "mmHg"}
